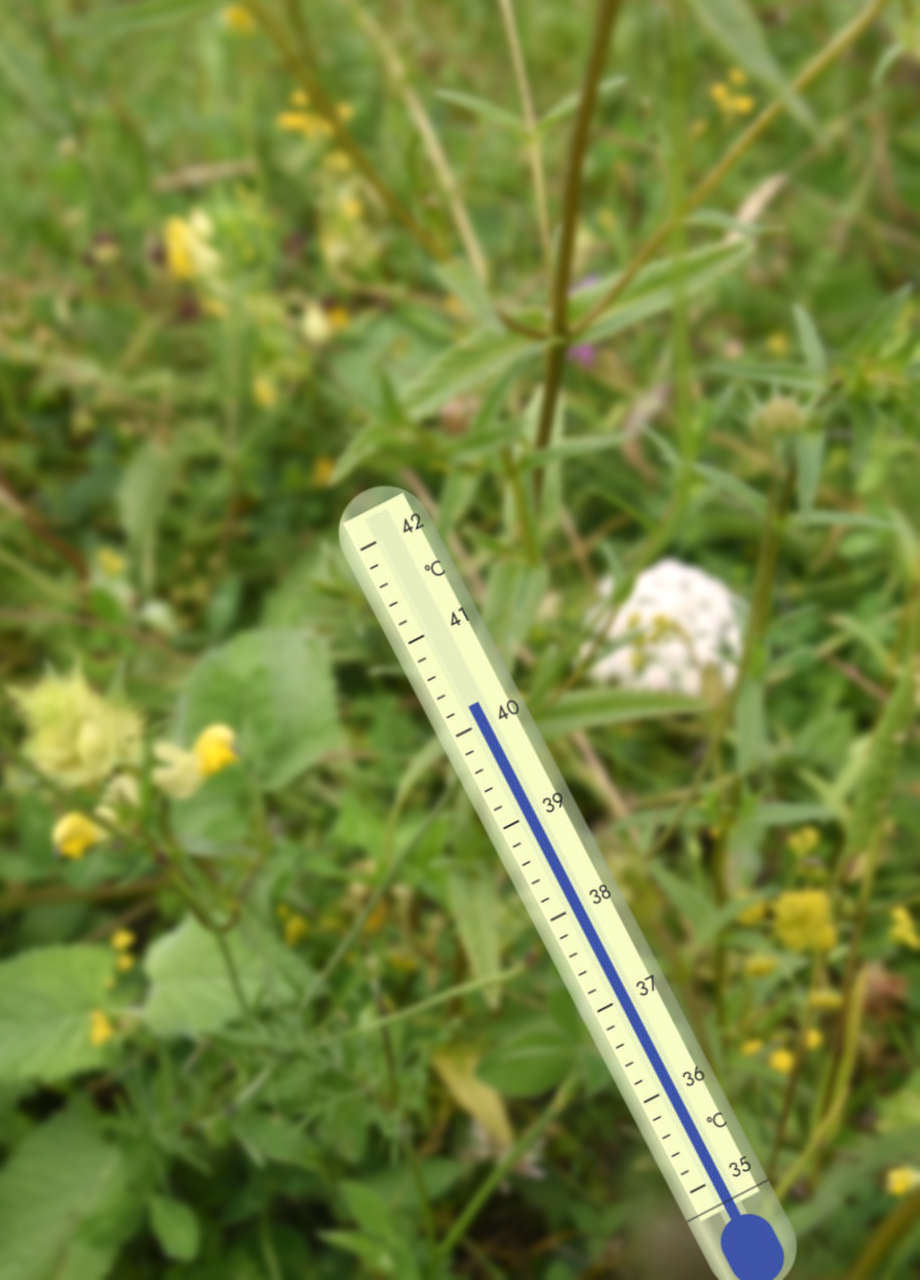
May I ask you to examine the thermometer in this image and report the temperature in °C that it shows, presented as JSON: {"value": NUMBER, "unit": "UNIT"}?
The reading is {"value": 40.2, "unit": "°C"}
